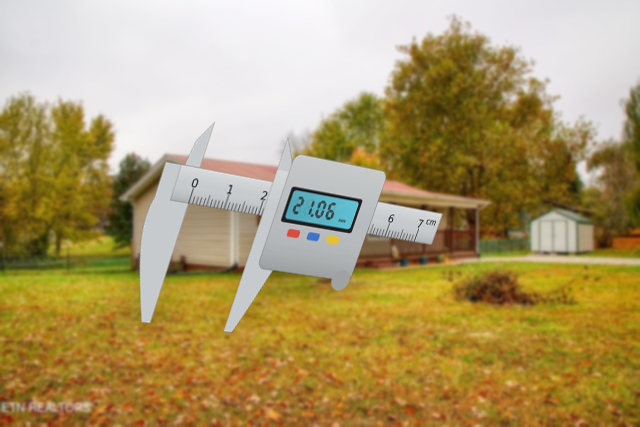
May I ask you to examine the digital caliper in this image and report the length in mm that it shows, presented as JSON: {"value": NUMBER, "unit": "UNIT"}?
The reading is {"value": 21.06, "unit": "mm"}
